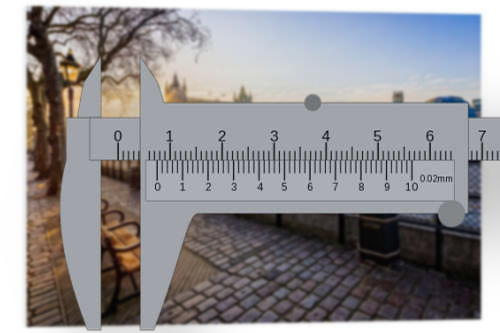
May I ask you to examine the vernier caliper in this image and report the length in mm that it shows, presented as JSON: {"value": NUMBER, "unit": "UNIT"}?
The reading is {"value": 7.5, "unit": "mm"}
